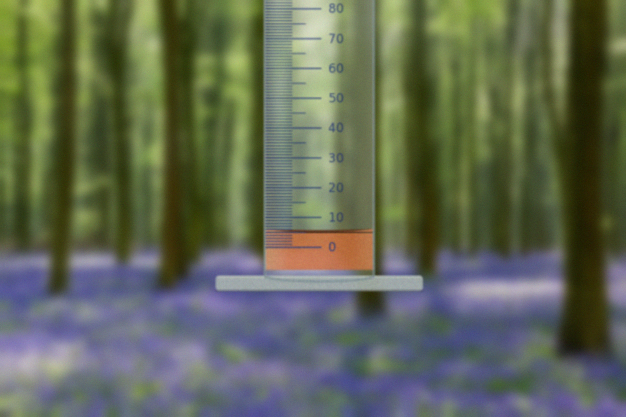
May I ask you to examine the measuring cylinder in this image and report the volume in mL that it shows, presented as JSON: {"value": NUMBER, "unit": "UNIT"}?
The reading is {"value": 5, "unit": "mL"}
